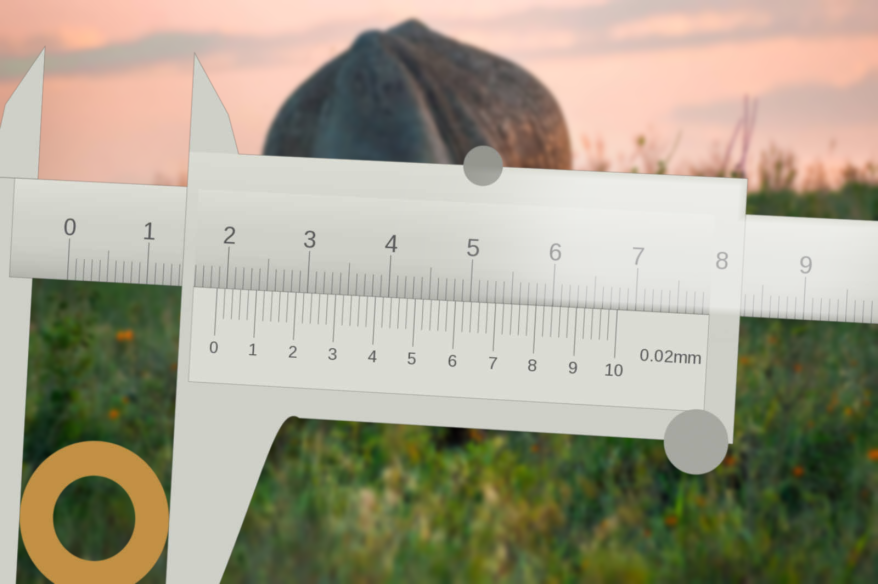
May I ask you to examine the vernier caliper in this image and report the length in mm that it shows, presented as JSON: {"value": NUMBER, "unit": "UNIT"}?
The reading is {"value": 18.8, "unit": "mm"}
